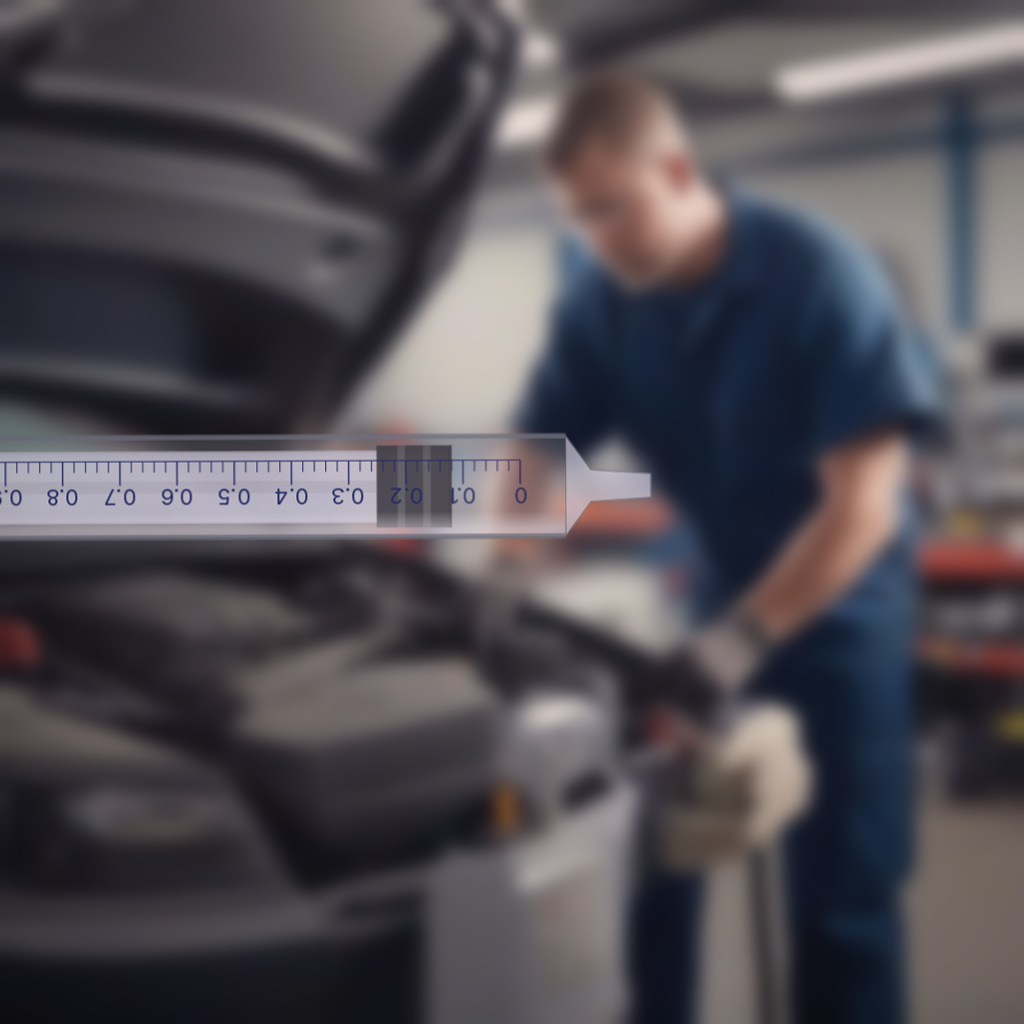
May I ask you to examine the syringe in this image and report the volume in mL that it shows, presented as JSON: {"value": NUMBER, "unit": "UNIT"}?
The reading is {"value": 0.12, "unit": "mL"}
